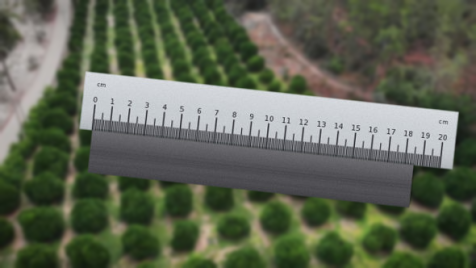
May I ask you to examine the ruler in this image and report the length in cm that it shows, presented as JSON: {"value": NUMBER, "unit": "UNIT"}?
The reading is {"value": 18.5, "unit": "cm"}
